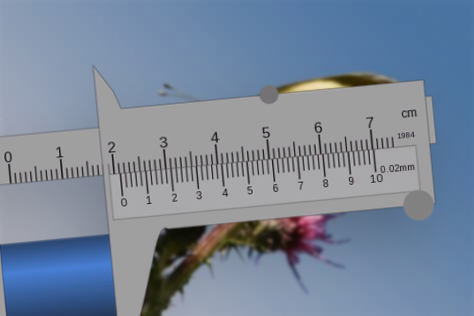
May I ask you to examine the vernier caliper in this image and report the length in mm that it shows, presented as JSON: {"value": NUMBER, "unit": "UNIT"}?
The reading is {"value": 21.2, "unit": "mm"}
